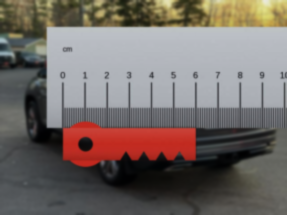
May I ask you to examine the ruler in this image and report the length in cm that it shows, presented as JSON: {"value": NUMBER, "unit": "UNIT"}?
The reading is {"value": 6, "unit": "cm"}
